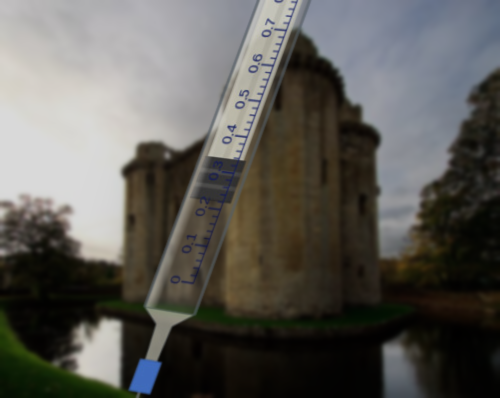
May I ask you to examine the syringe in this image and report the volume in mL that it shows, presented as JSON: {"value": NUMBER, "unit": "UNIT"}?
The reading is {"value": 0.22, "unit": "mL"}
